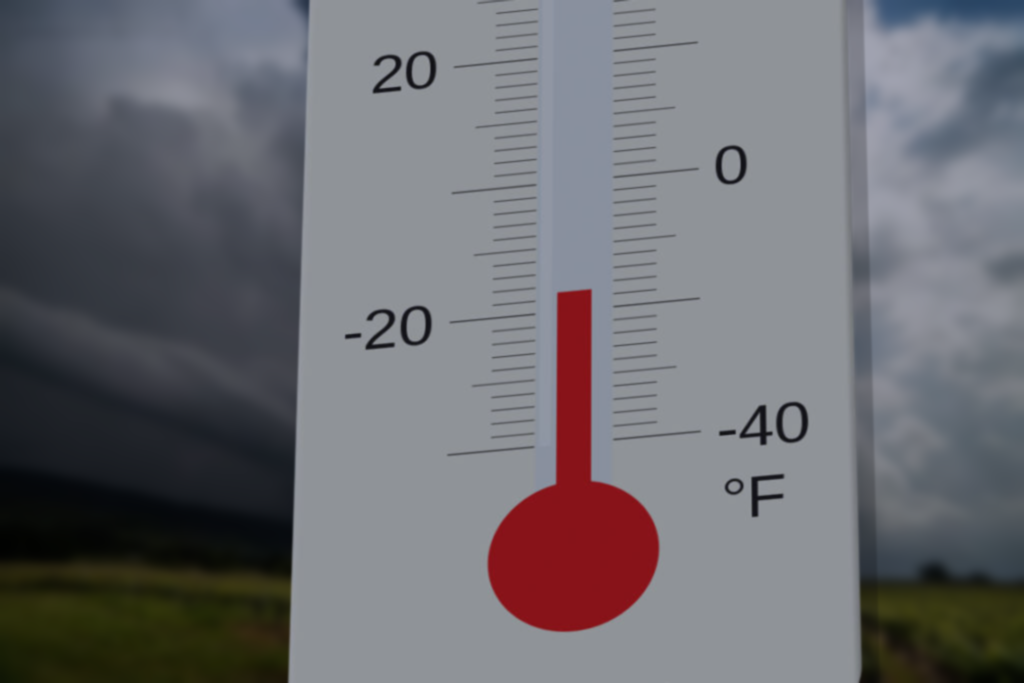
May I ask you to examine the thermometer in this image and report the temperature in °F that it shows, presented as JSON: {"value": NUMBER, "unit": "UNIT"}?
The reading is {"value": -17, "unit": "°F"}
